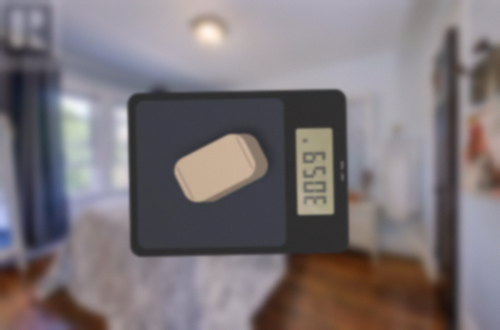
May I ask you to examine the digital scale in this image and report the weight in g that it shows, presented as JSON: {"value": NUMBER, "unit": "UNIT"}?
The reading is {"value": 3059, "unit": "g"}
